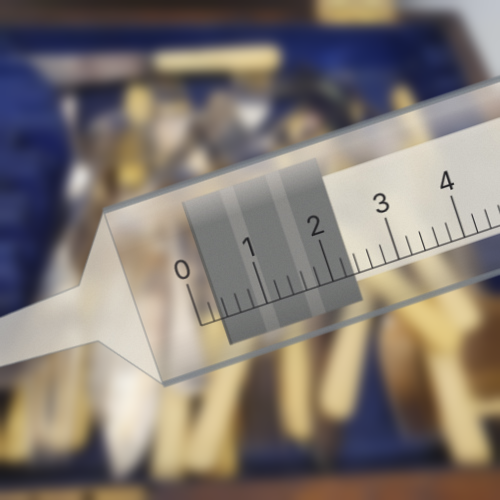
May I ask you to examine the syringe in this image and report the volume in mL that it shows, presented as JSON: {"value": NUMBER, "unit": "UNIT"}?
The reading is {"value": 0.3, "unit": "mL"}
